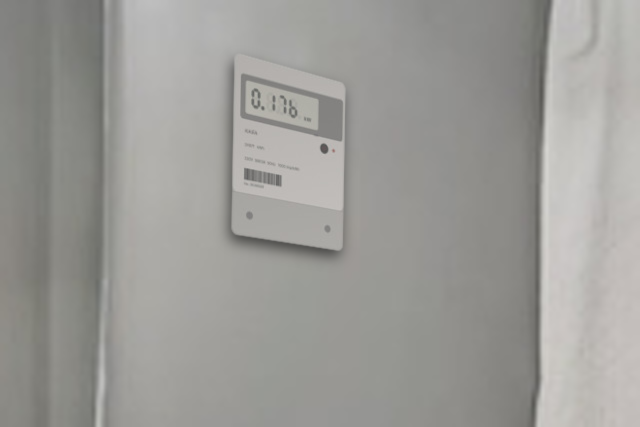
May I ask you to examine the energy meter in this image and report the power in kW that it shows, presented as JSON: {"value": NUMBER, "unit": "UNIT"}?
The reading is {"value": 0.176, "unit": "kW"}
